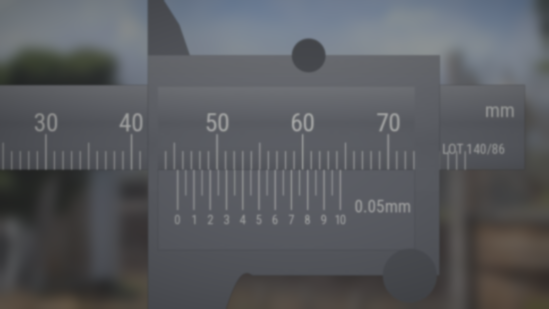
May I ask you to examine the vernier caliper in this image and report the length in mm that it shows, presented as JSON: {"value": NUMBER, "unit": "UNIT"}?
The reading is {"value": 45.4, "unit": "mm"}
